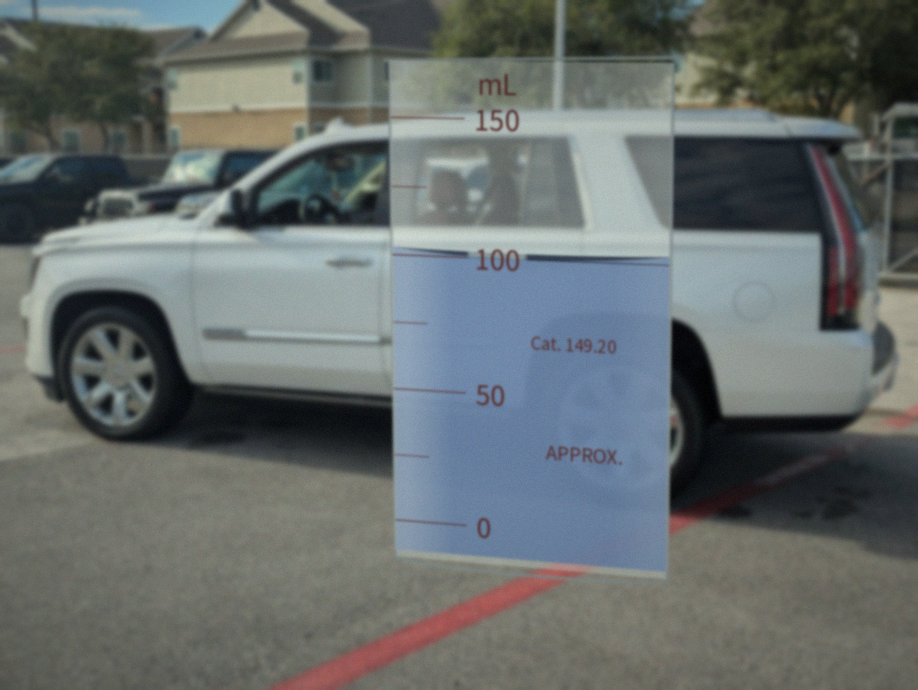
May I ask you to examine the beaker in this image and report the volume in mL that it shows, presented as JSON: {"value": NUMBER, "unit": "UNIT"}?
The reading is {"value": 100, "unit": "mL"}
